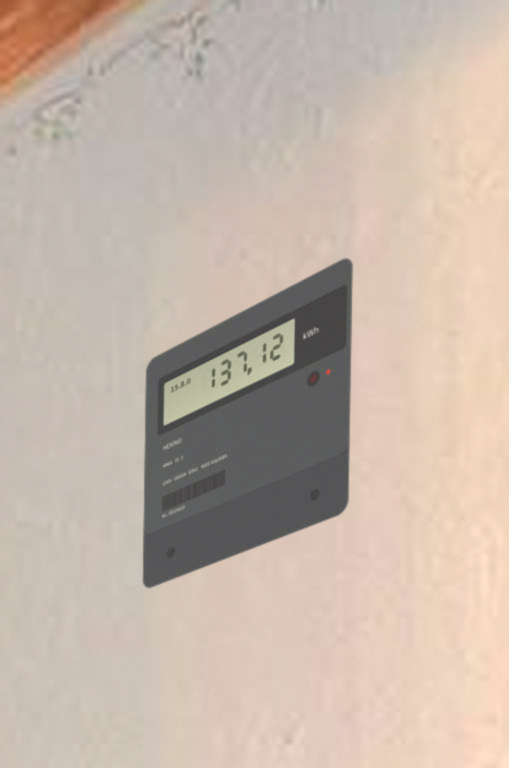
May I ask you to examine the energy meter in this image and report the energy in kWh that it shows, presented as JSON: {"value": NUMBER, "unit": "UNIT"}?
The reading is {"value": 137.12, "unit": "kWh"}
